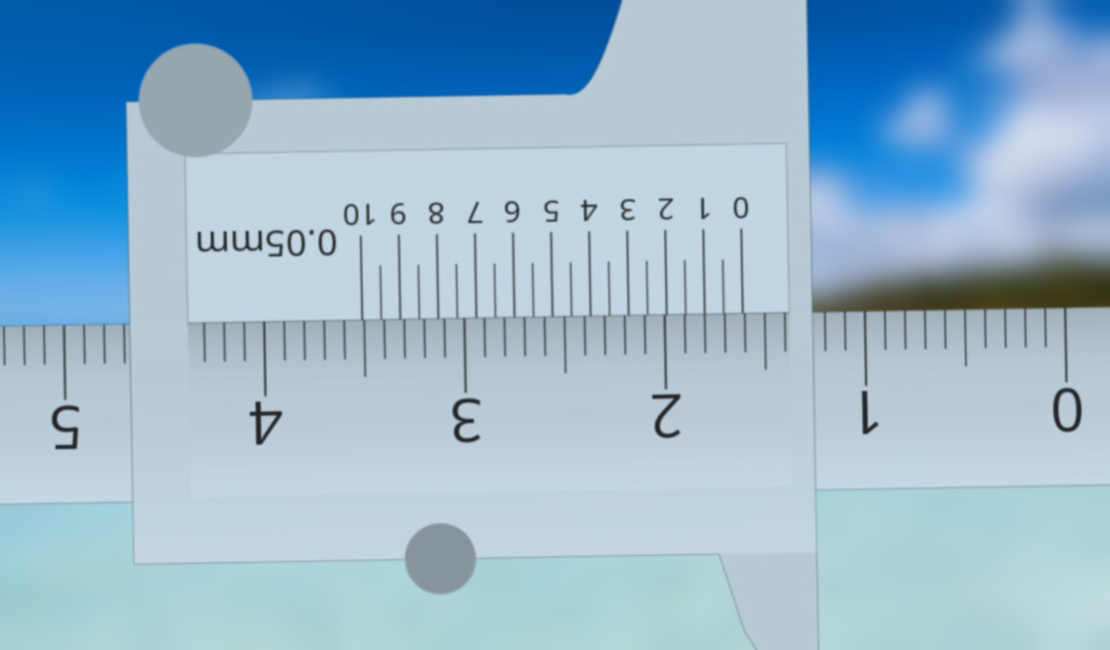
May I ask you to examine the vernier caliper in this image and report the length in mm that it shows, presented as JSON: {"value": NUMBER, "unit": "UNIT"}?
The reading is {"value": 16.1, "unit": "mm"}
